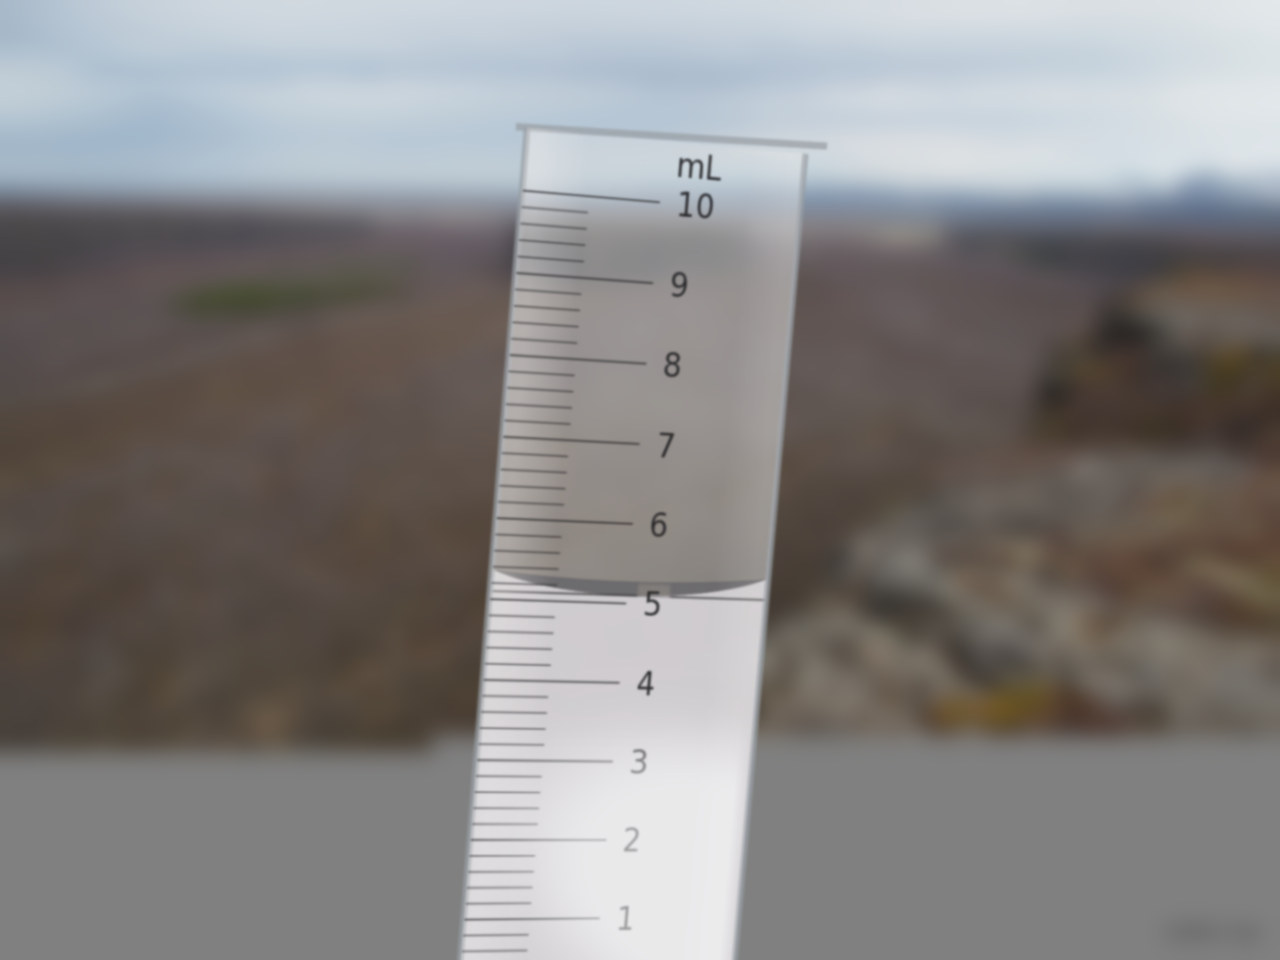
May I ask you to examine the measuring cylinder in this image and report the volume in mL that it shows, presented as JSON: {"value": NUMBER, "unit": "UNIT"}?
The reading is {"value": 5.1, "unit": "mL"}
